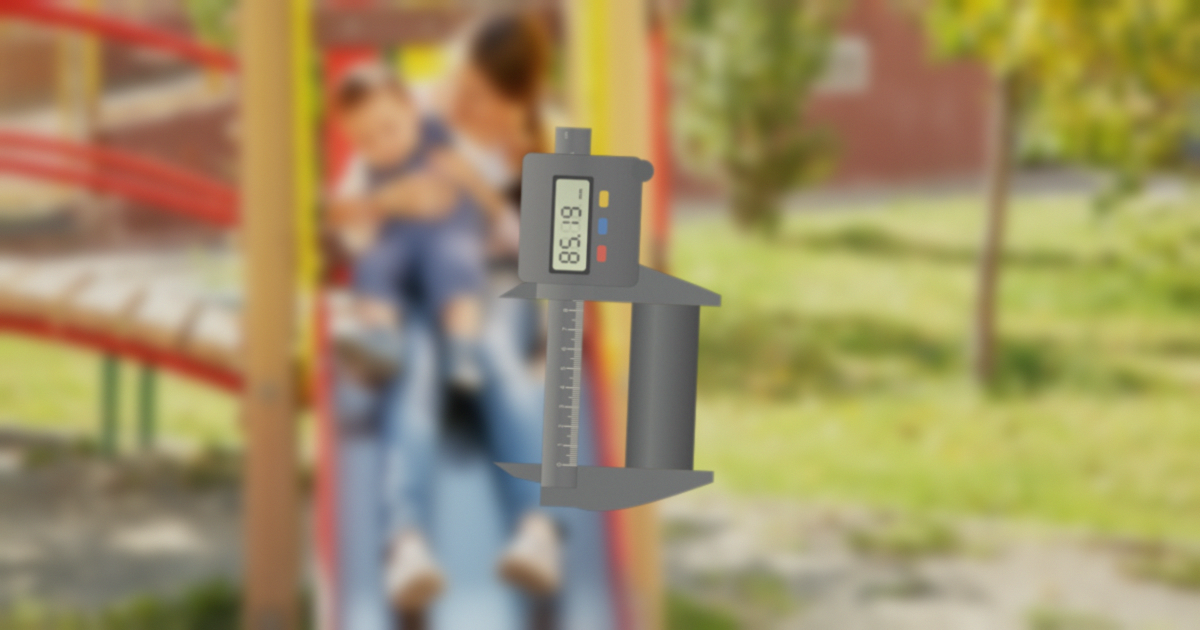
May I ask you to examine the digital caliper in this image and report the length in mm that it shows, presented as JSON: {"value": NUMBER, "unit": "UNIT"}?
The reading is {"value": 85.19, "unit": "mm"}
